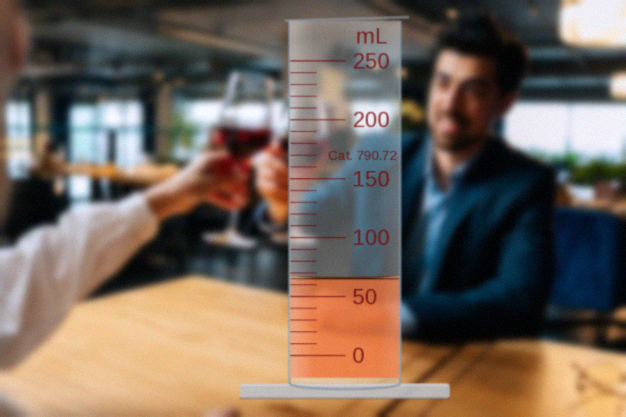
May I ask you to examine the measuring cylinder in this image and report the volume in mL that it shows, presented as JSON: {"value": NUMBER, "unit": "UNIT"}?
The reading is {"value": 65, "unit": "mL"}
